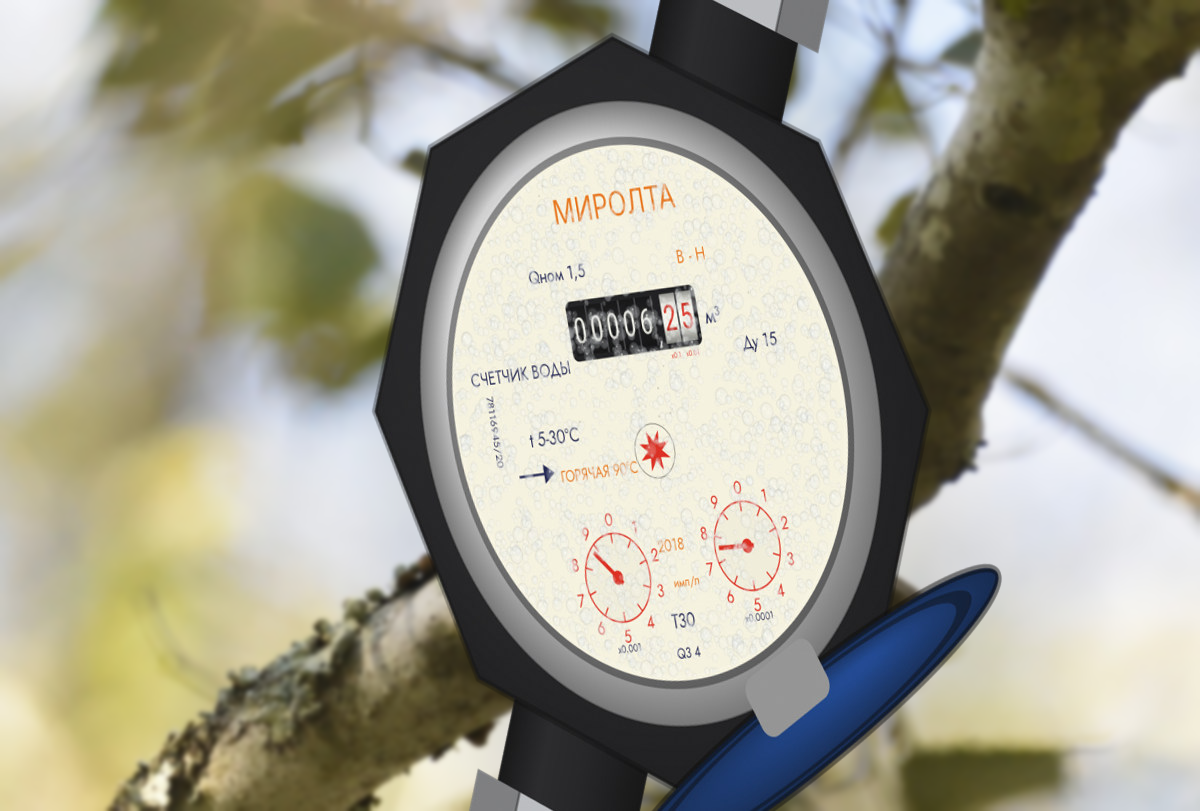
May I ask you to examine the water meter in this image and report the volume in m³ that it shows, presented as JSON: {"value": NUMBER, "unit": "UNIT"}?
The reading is {"value": 6.2587, "unit": "m³"}
